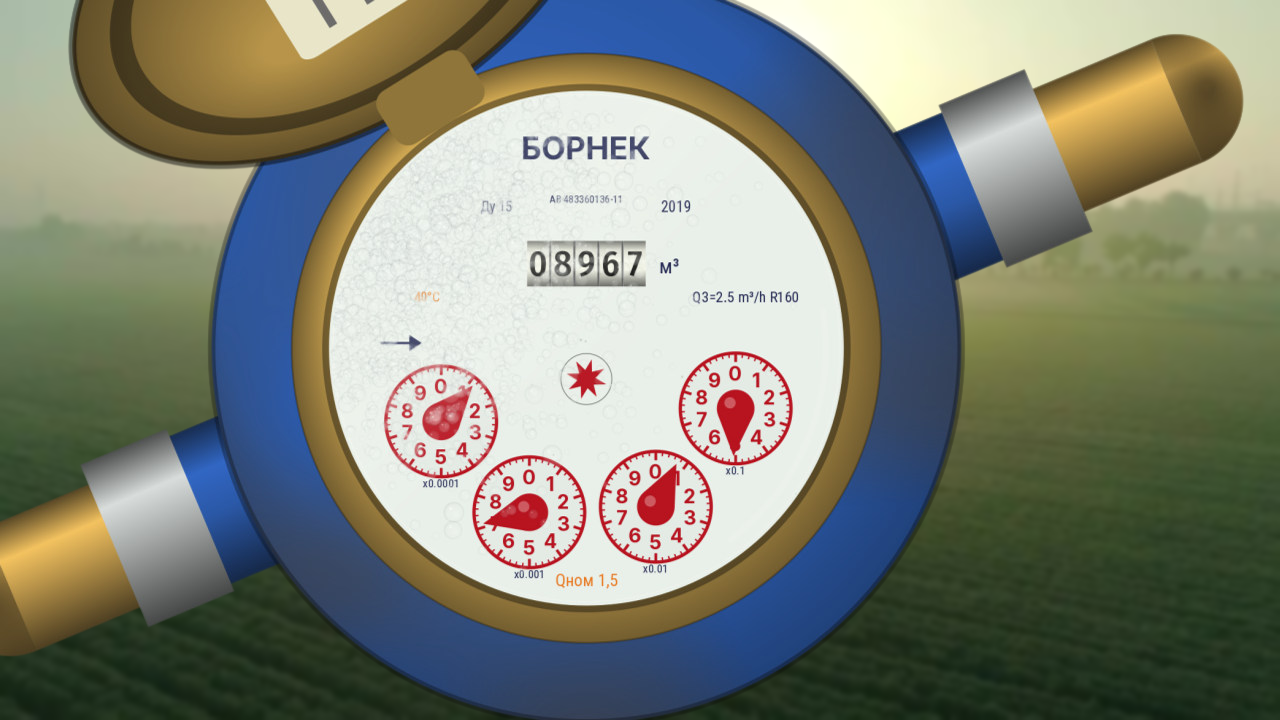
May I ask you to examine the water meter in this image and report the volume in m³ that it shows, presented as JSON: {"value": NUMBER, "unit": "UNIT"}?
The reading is {"value": 8967.5071, "unit": "m³"}
